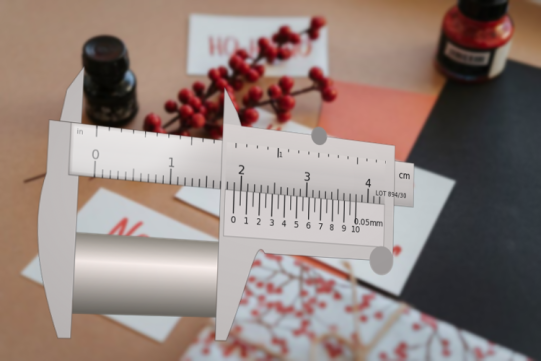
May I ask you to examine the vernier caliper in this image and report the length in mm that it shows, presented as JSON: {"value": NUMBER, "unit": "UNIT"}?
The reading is {"value": 19.0, "unit": "mm"}
